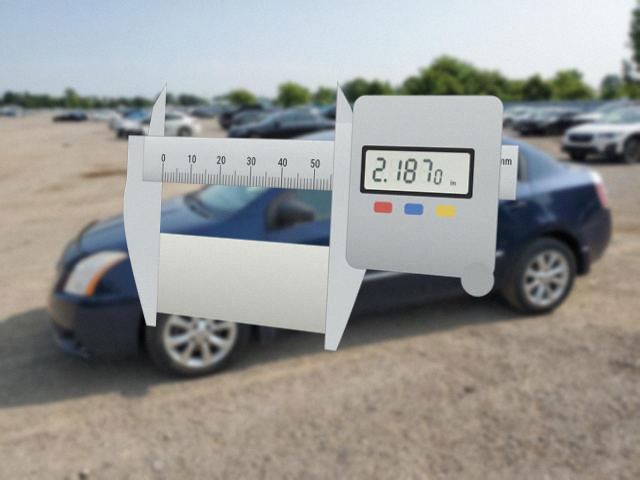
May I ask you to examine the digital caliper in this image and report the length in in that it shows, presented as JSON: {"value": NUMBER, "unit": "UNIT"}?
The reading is {"value": 2.1870, "unit": "in"}
